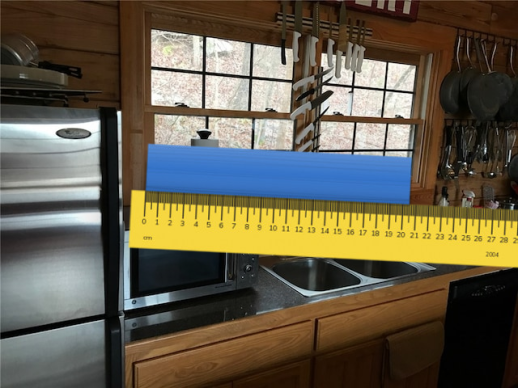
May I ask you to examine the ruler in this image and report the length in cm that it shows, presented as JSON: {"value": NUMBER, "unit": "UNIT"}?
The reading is {"value": 20.5, "unit": "cm"}
